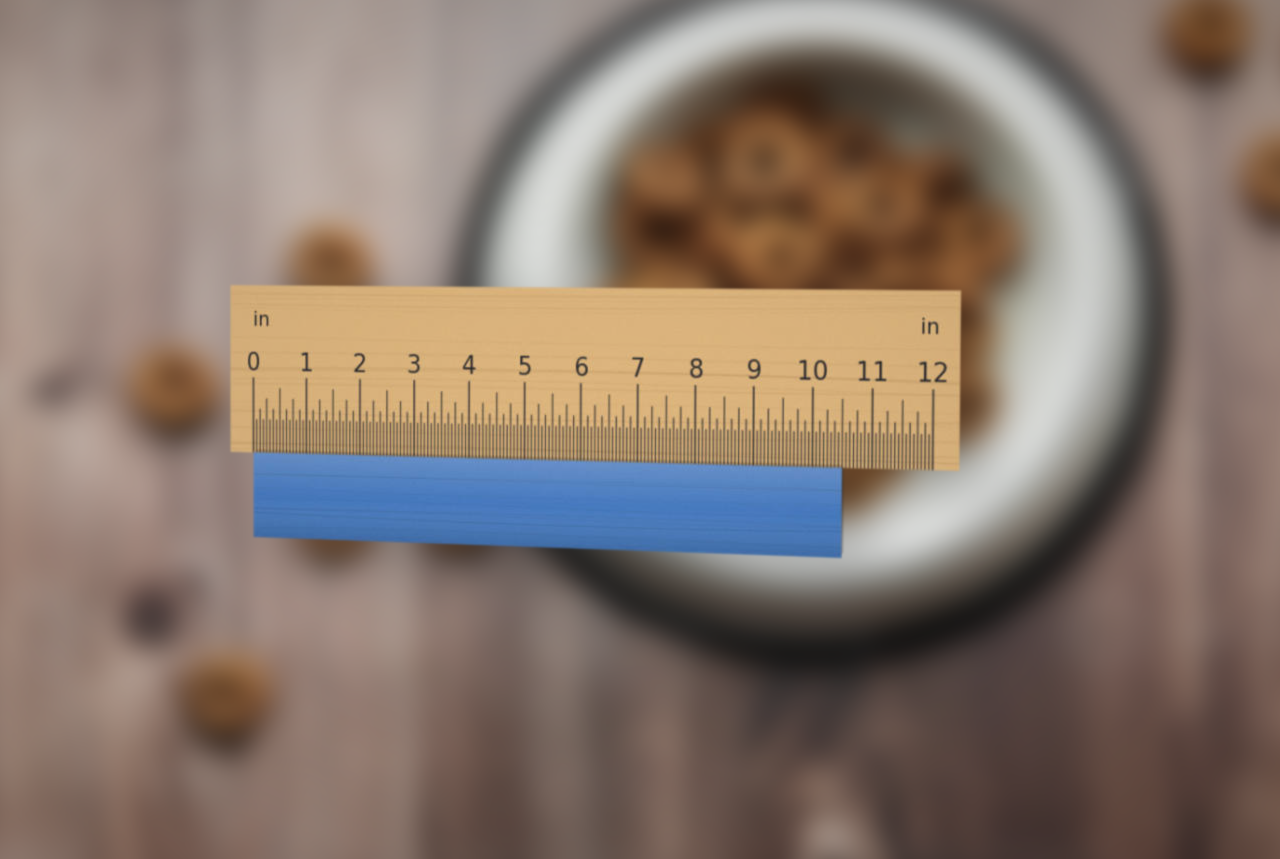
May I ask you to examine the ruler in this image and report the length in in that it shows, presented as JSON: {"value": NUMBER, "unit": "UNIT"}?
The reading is {"value": 10.5, "unit": "in"}
